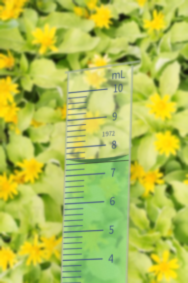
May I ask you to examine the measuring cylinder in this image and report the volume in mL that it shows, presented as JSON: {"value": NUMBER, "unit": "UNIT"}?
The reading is {"value": 7.4, "unit": "mL"}
